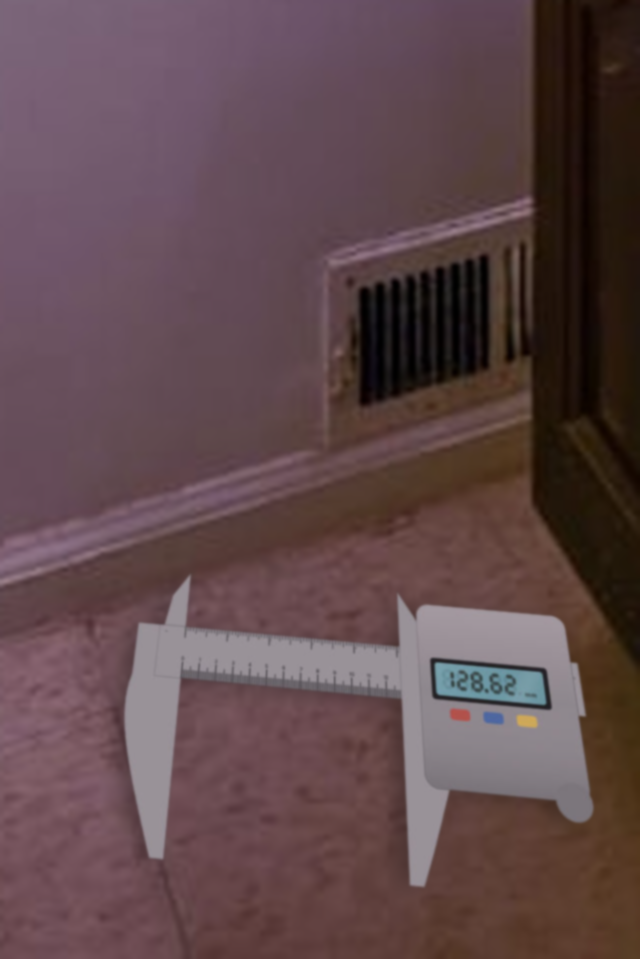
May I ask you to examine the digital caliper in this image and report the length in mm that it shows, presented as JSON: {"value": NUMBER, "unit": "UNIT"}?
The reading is {"value": 128.62, "unit": "mm"}
